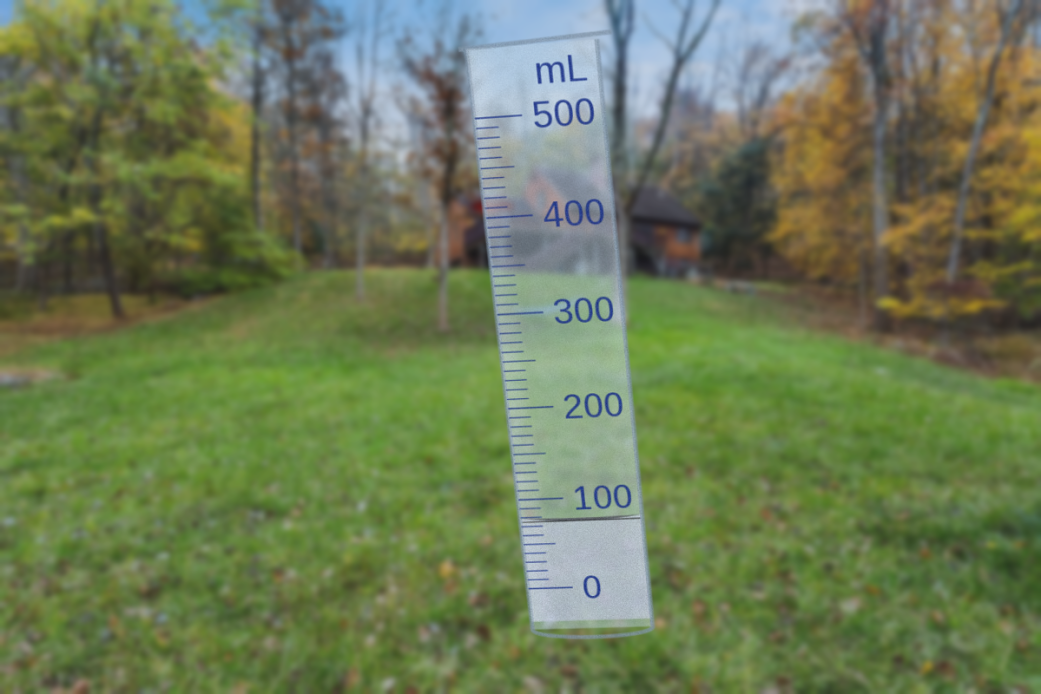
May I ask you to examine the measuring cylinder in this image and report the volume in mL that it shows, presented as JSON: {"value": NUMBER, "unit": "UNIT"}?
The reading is {"value": 75, "unit": "mL"}
